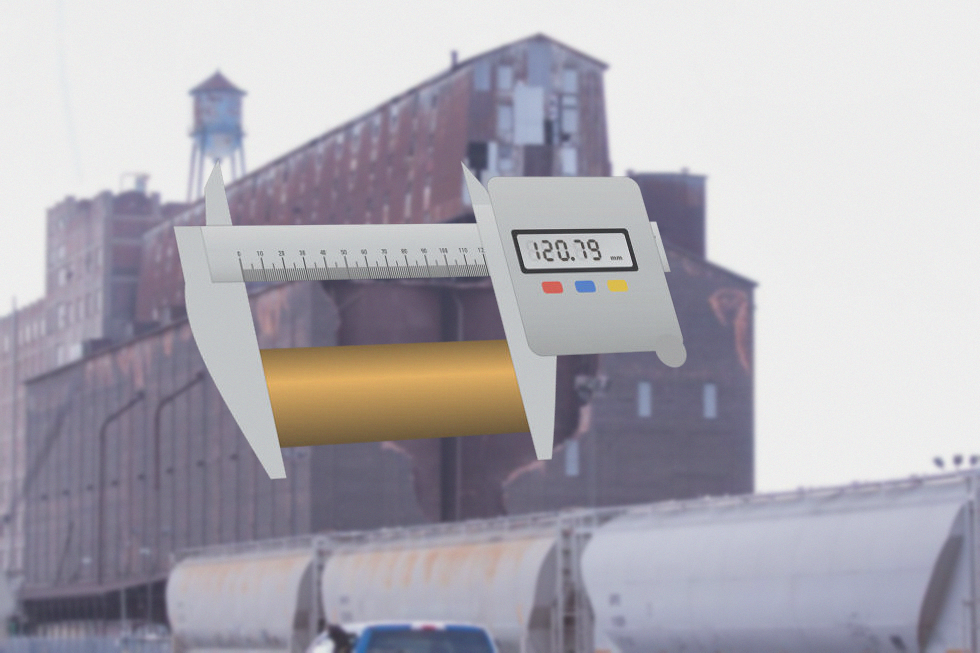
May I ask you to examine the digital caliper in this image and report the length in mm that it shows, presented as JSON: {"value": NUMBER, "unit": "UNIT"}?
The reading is {"value": 120.79, "unit": "mm"}
